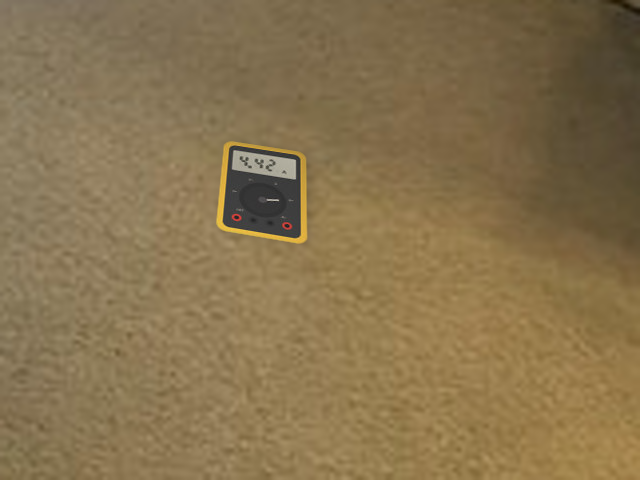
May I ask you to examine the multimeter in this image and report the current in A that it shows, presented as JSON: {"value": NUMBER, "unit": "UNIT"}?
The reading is {"value": 4.42, "unit": "A"}
